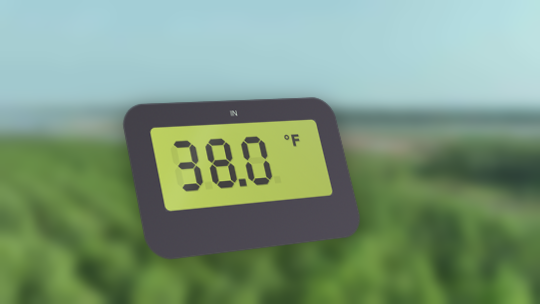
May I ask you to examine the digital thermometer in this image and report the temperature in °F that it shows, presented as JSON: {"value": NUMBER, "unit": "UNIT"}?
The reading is {"value": 38.0, "unit": "°F"}
